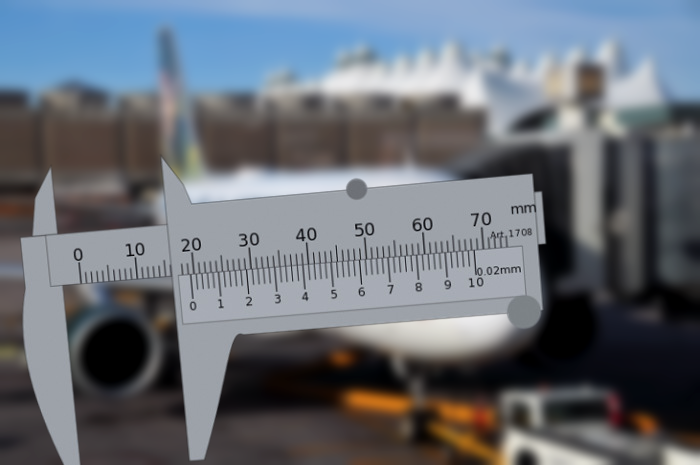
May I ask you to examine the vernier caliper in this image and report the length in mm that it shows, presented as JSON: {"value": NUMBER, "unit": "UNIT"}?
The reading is {"value": 19.4, "unit": "mm"}
